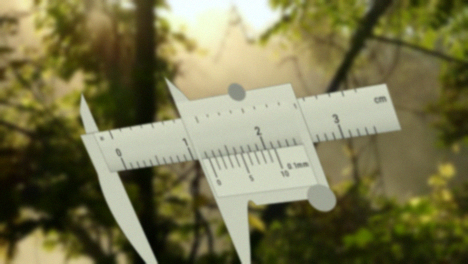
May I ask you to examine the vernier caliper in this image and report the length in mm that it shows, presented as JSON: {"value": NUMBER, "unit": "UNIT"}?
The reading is {"value": 12.2, "unit": "mm"}
